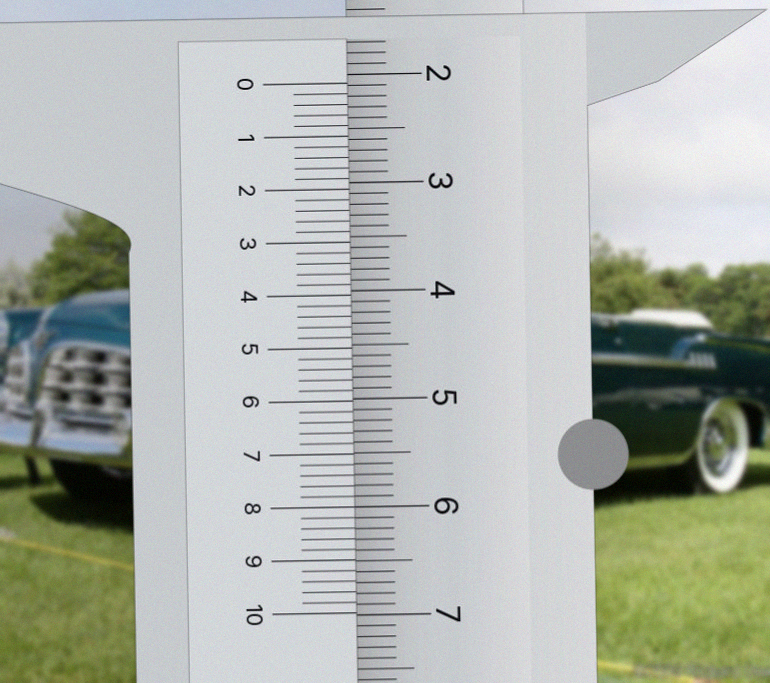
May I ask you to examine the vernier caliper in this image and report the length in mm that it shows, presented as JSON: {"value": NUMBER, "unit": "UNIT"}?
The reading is {"value": 20.8, "unit": "mm"}
